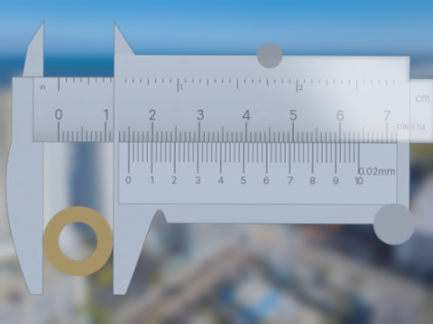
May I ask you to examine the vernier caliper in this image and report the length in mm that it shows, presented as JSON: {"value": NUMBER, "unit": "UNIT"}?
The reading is {"value": 15.0, "unit": "mm"}
